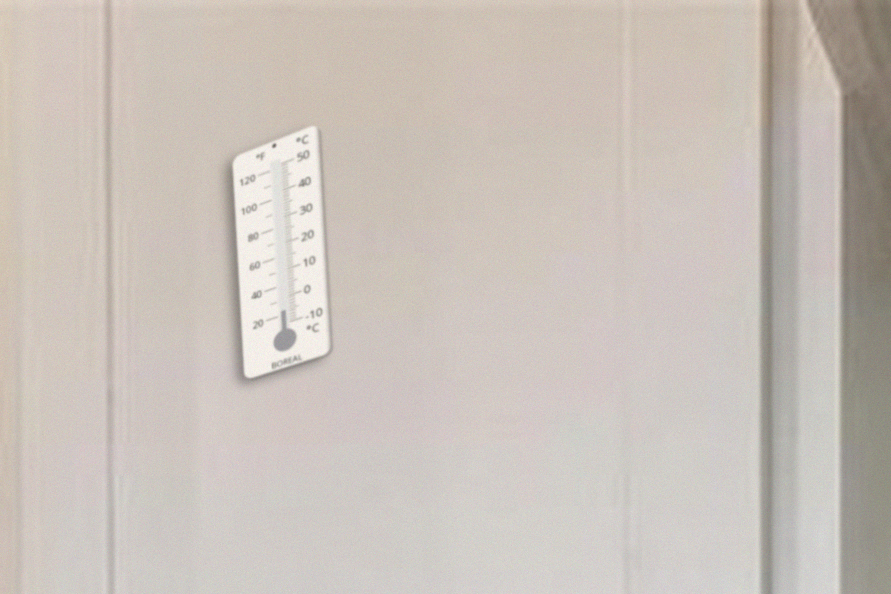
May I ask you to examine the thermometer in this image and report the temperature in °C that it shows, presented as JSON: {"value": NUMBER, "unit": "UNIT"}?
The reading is {"value": -5, "unit": "°C"}
